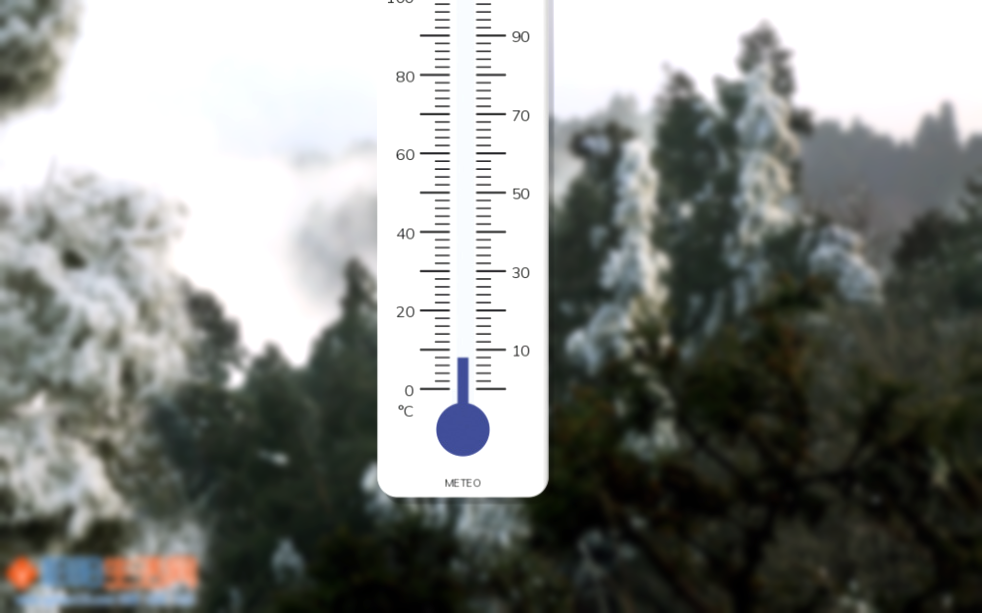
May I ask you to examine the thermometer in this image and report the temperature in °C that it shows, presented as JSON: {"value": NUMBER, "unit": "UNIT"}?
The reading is {"value": 8, "unit": "°C"}
